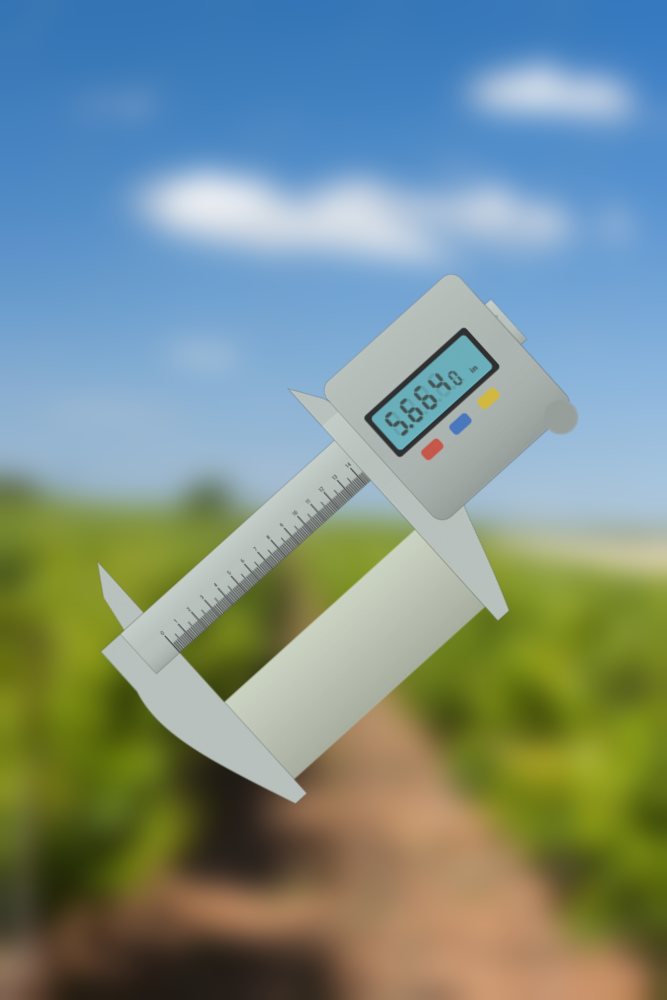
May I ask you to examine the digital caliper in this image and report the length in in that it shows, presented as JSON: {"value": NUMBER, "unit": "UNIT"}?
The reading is {"value": 5.6640, "unit": "in"}
